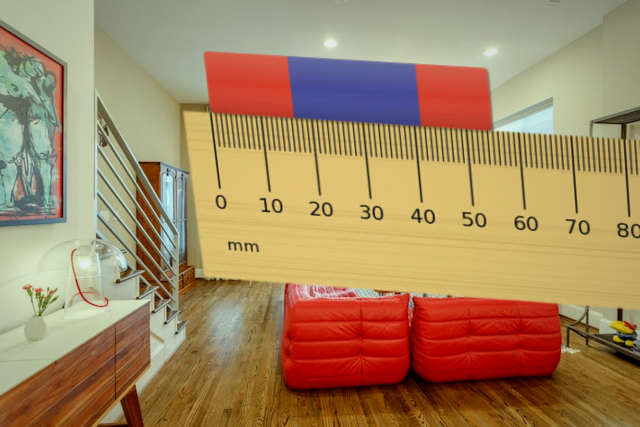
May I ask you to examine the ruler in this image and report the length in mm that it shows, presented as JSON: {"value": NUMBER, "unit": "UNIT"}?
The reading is {"value": 55, "unit": "mm"}
